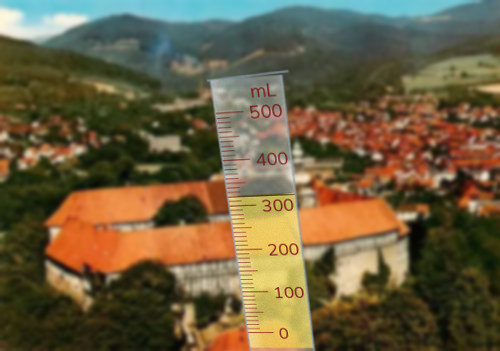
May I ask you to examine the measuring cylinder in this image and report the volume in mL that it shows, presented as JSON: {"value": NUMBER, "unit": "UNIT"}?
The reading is {"value": 320, "unit": "mL"}
